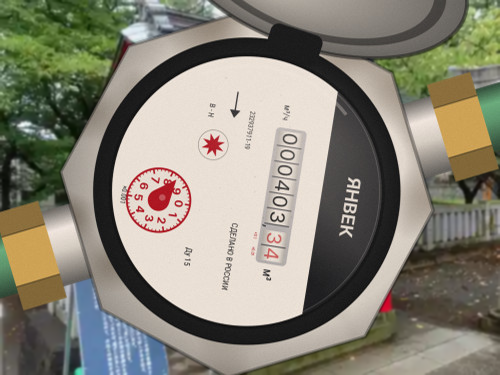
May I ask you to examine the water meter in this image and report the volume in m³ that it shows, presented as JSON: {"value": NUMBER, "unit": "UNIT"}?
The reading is {"value": 403.348, "unit": "m³"}
